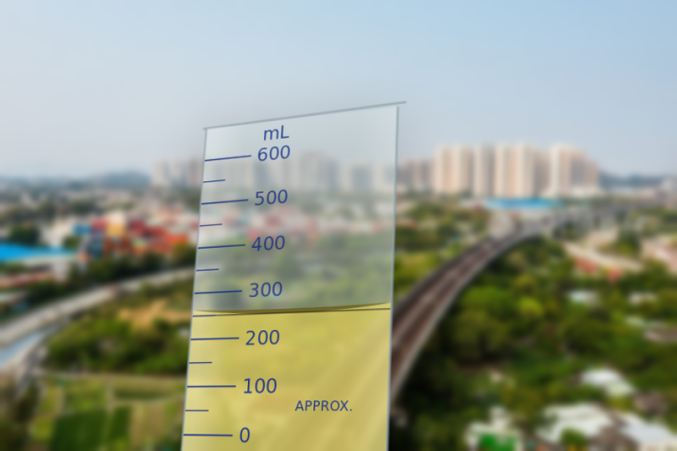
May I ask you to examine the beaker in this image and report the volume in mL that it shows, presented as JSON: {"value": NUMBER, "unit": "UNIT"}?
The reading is {"value": 250, "unit": "mL"}
